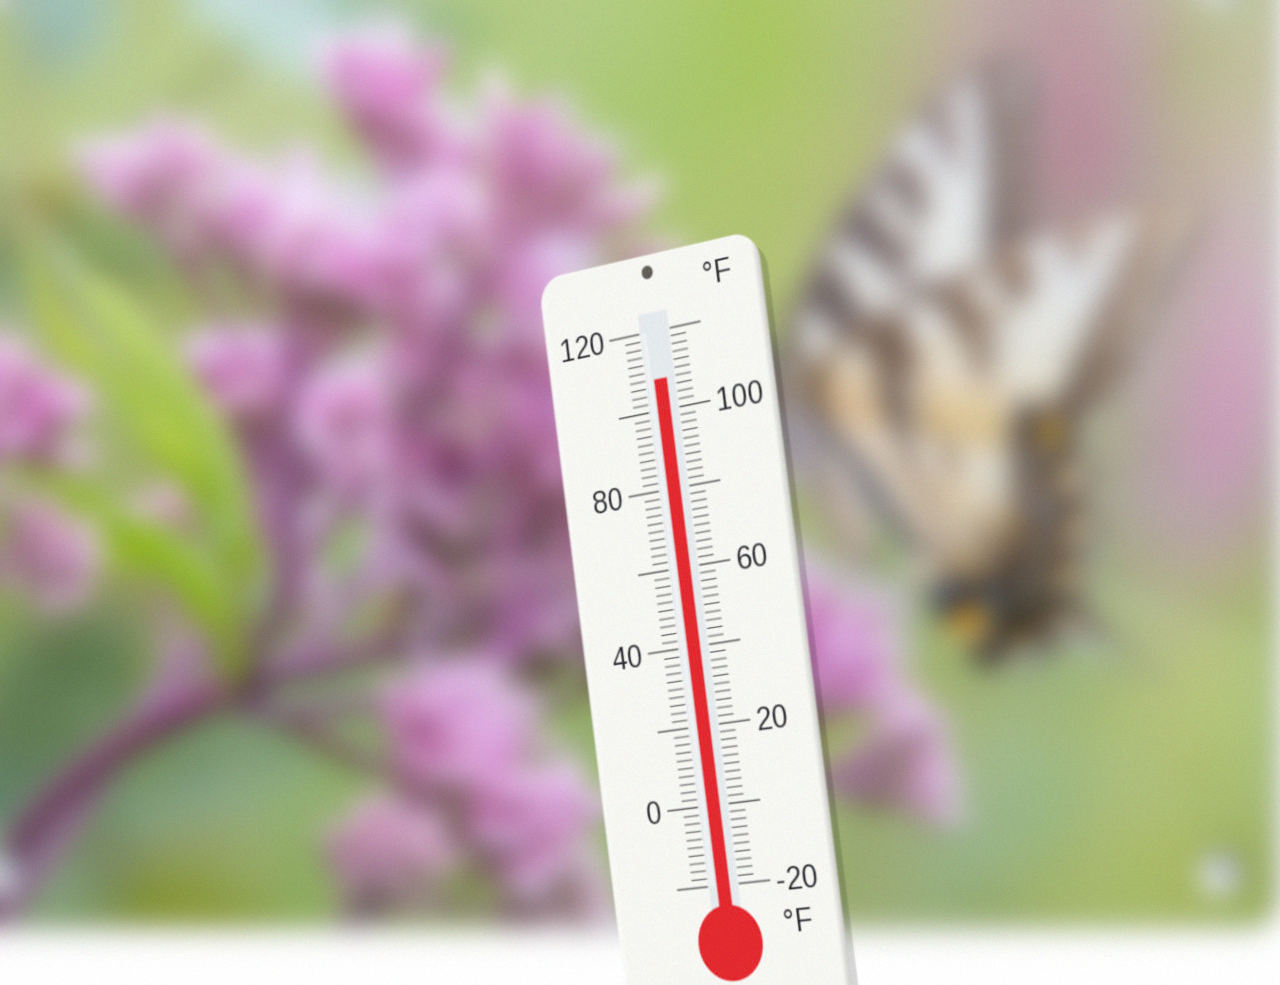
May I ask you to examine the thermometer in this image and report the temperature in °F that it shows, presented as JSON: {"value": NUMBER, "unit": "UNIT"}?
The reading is {"value": 108, "unit": "°F"}
